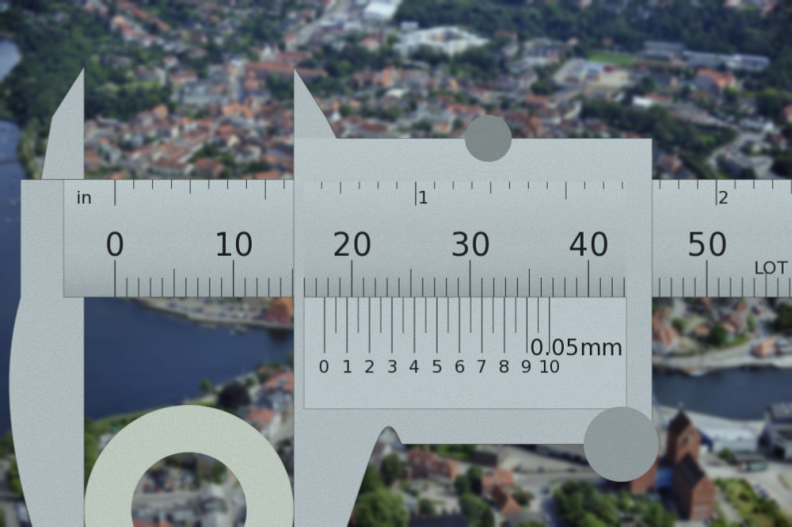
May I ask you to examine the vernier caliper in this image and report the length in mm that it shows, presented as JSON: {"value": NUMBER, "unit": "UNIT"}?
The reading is {"value": 17.7, "unit": "mm"}
